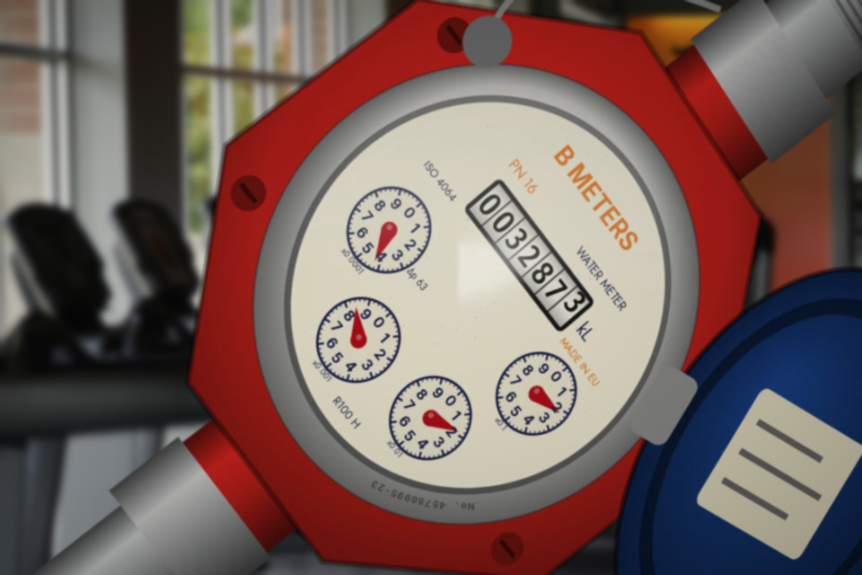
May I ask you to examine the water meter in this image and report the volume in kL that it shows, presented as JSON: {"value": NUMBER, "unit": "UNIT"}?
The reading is {"value": 32873.2184, "unit": "kL"}
